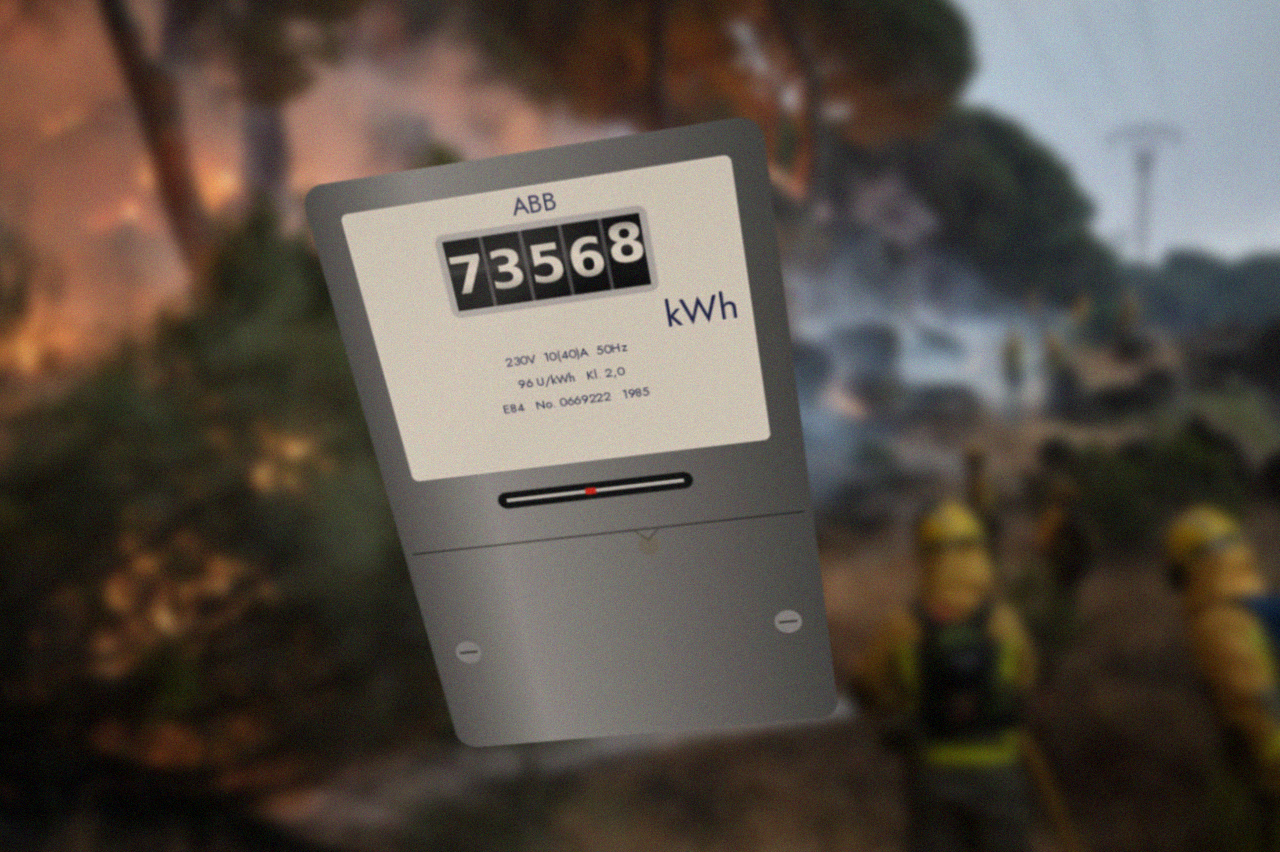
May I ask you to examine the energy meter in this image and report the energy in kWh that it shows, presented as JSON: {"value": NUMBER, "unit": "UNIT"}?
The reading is {"value": 73568, "unit": "kWh"}
